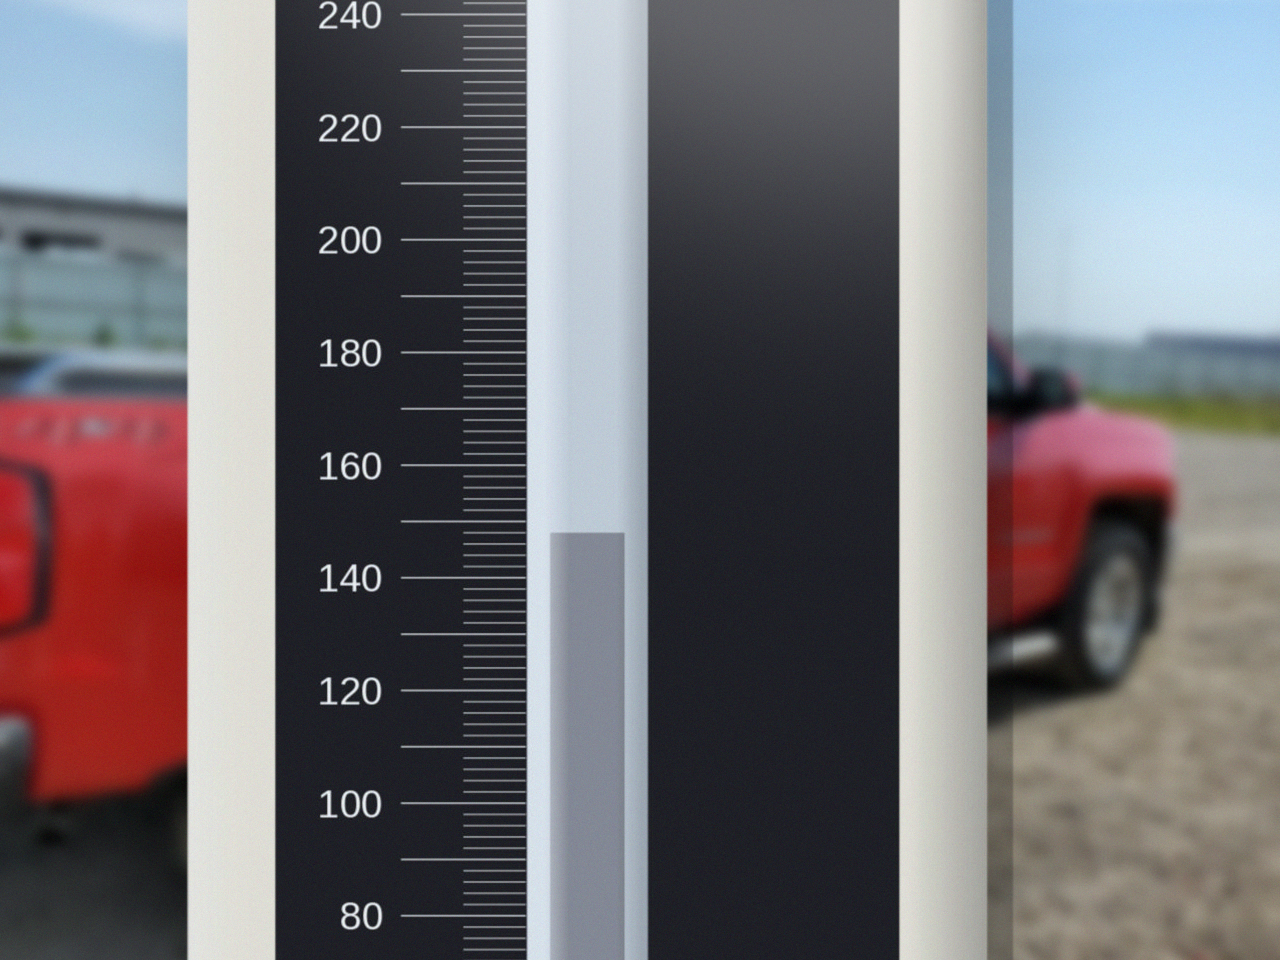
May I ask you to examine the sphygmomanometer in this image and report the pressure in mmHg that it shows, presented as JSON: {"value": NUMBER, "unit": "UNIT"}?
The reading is {"value": 148, "unit": "mmHg"}
